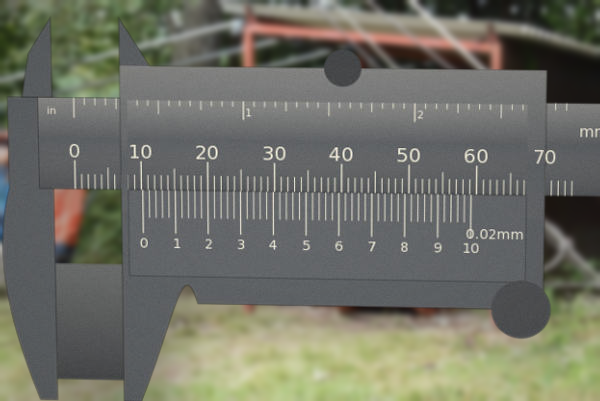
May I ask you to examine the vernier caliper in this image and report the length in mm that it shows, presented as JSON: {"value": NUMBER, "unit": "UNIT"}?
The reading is {"value": 10.2, "unit": "mm"}
